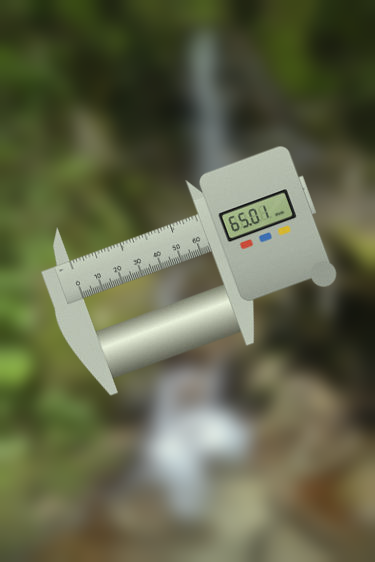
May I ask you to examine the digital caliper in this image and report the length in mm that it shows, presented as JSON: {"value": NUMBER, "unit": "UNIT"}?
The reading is {"value": 65.01, "unit": "mm"}
